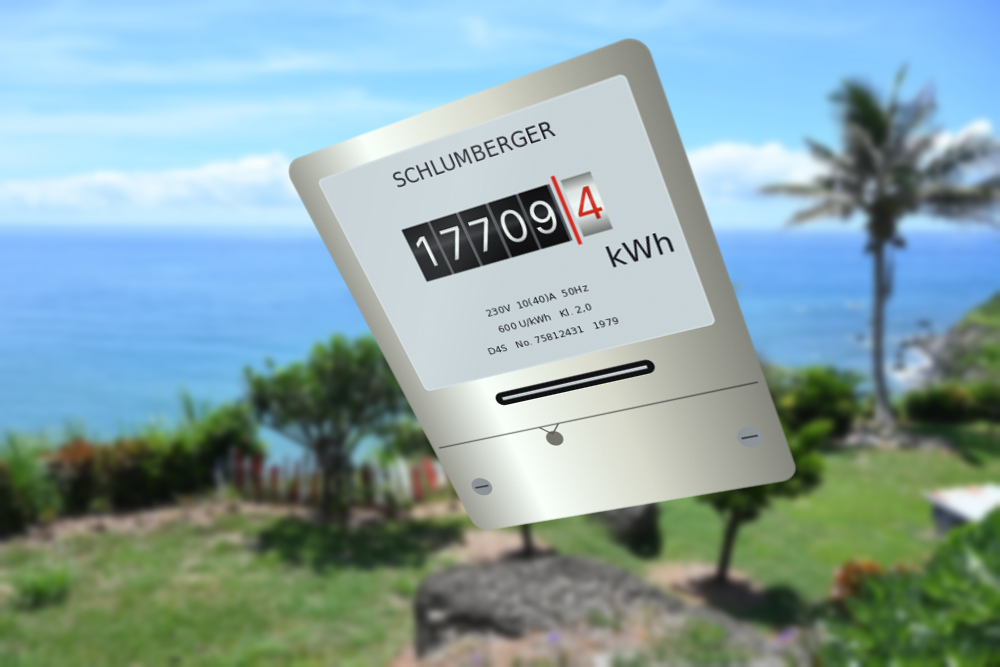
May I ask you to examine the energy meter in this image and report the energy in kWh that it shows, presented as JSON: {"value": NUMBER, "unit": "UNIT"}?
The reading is {"value": 17709.4, "unit": "kWh"}
